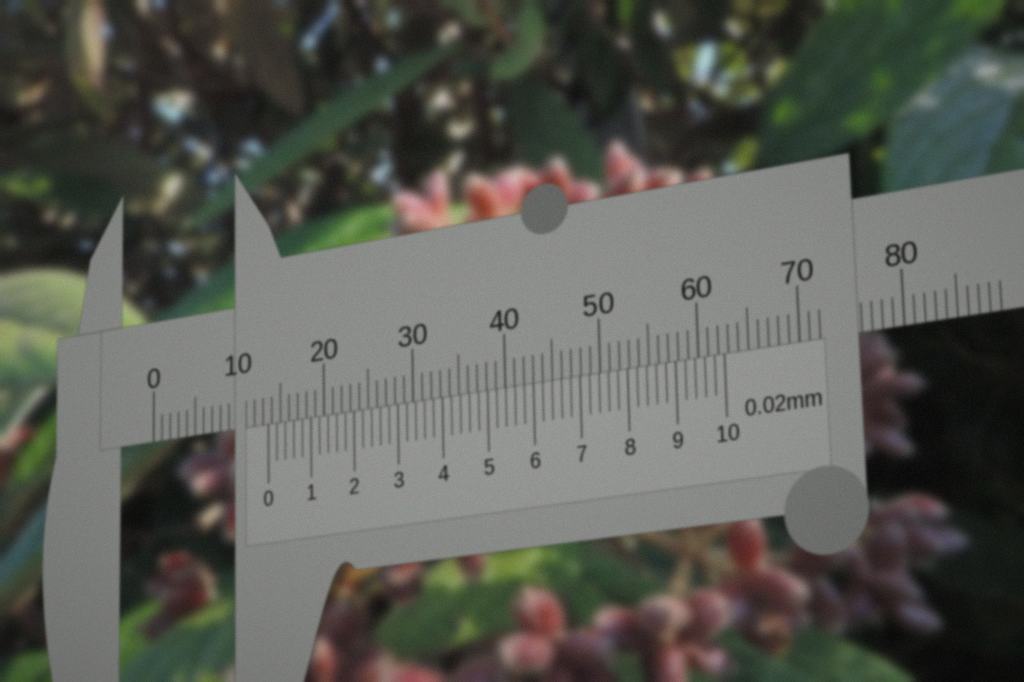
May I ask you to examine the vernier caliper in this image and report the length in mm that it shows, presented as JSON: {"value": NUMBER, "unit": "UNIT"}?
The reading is {"value": 13.6, "unit": "mm"}
